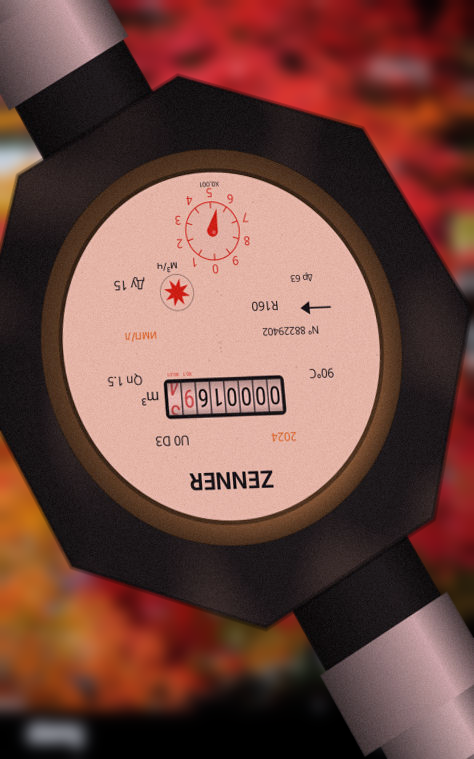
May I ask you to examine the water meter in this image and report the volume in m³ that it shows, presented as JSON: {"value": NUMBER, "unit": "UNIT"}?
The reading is {"value": 16.935, "unit": "m³"}
